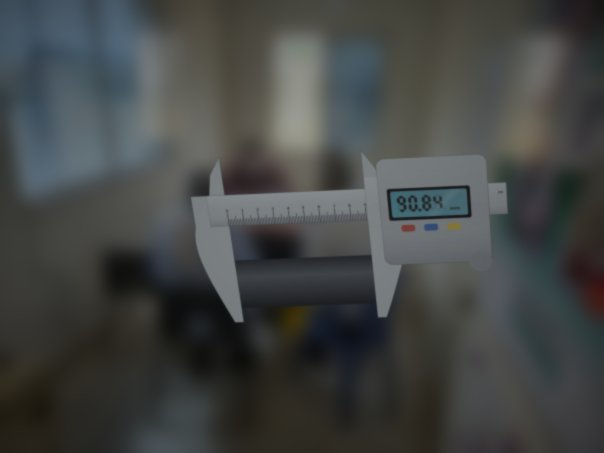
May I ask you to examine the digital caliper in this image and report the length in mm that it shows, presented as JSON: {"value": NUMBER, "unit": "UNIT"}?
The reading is {"value": 90.84, "unit": "mm"}
